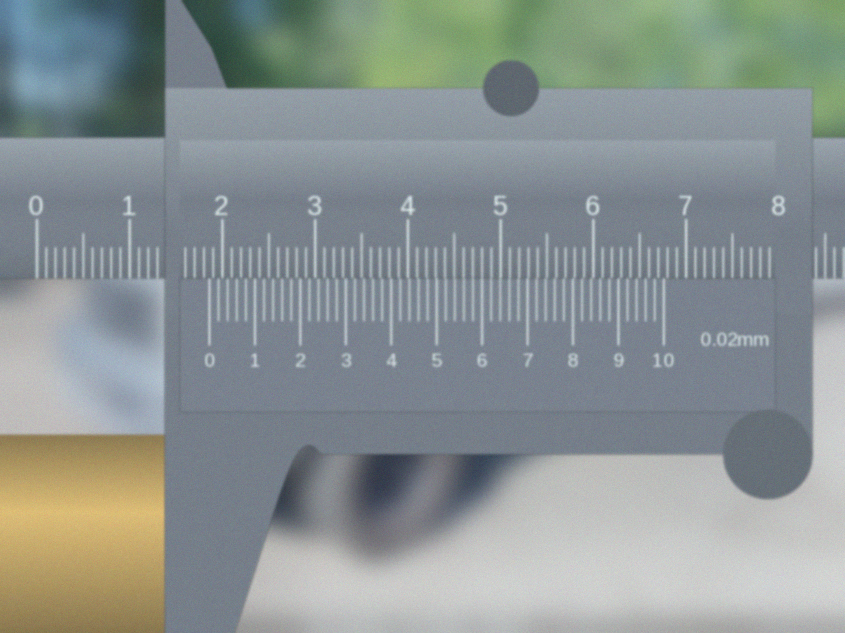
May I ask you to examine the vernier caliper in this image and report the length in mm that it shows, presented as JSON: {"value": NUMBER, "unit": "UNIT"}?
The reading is {"value": 18.6, "unit": "mm"}
